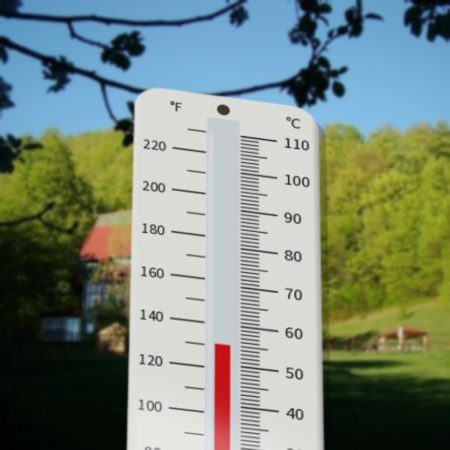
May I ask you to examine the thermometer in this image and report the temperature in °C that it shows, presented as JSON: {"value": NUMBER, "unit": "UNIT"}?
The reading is {"value": 55, "unit": "°C"}
